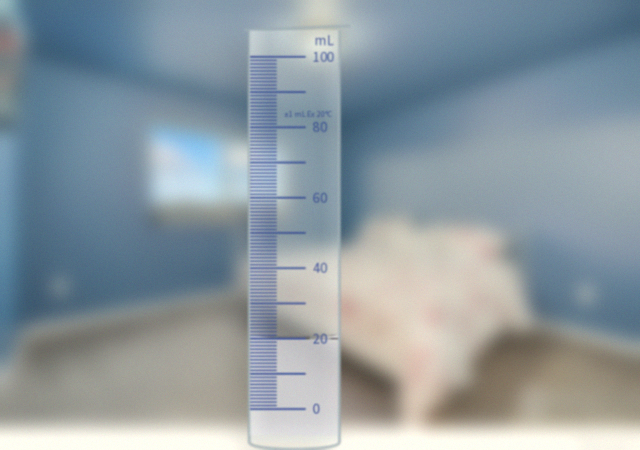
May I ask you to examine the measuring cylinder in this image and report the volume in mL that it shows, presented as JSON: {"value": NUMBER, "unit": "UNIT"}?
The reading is {"value": 20, "unit": "mL"}
